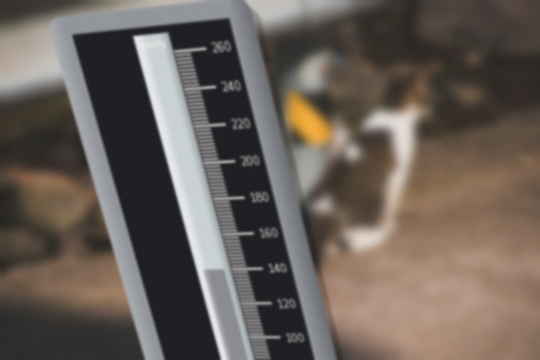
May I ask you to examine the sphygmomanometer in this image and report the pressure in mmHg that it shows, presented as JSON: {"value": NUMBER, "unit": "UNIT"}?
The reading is {"value": 140, "unit": "mmHg"}
